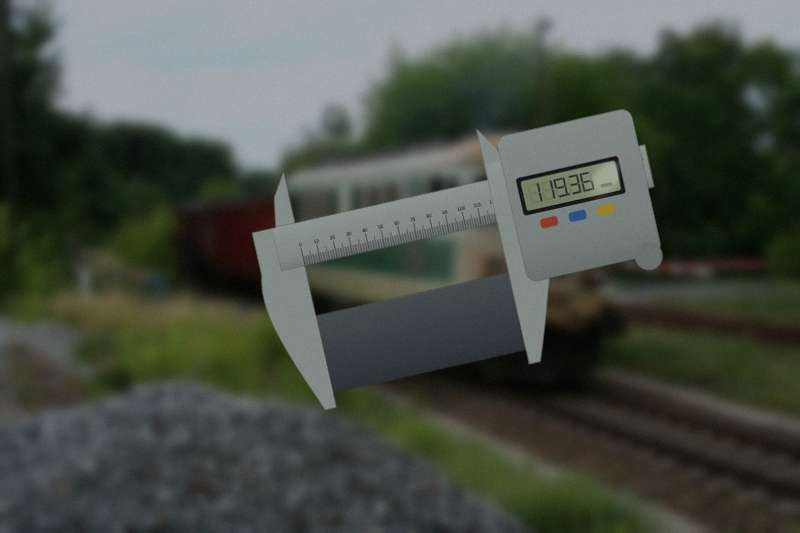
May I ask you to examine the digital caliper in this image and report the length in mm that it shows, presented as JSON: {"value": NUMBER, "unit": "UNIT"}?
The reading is {"value": 119.36, "unit": "mm"}
